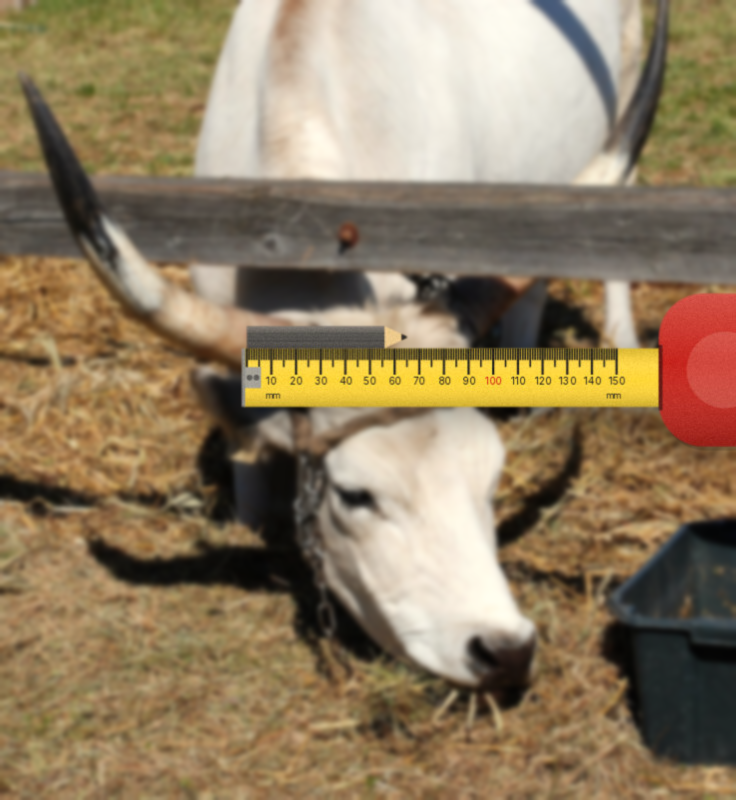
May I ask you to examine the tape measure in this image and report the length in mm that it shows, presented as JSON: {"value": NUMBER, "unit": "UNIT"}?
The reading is {"value": 65, "unit": "mm"}
